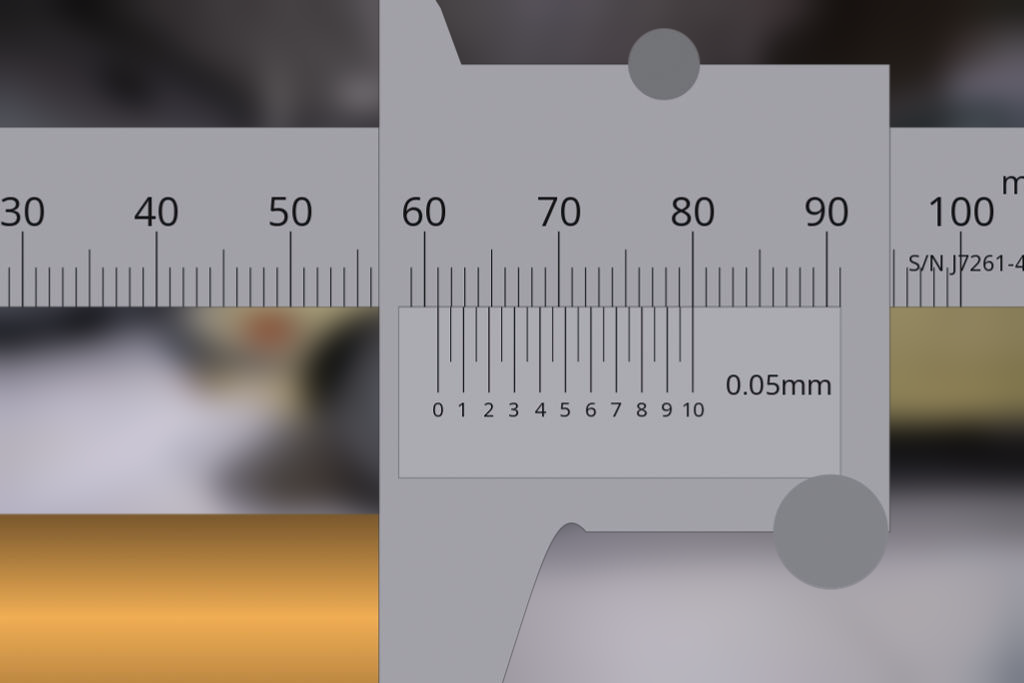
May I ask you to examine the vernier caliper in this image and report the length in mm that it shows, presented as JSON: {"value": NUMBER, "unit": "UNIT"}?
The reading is {"value": 61.0, "unit": "mm"}
